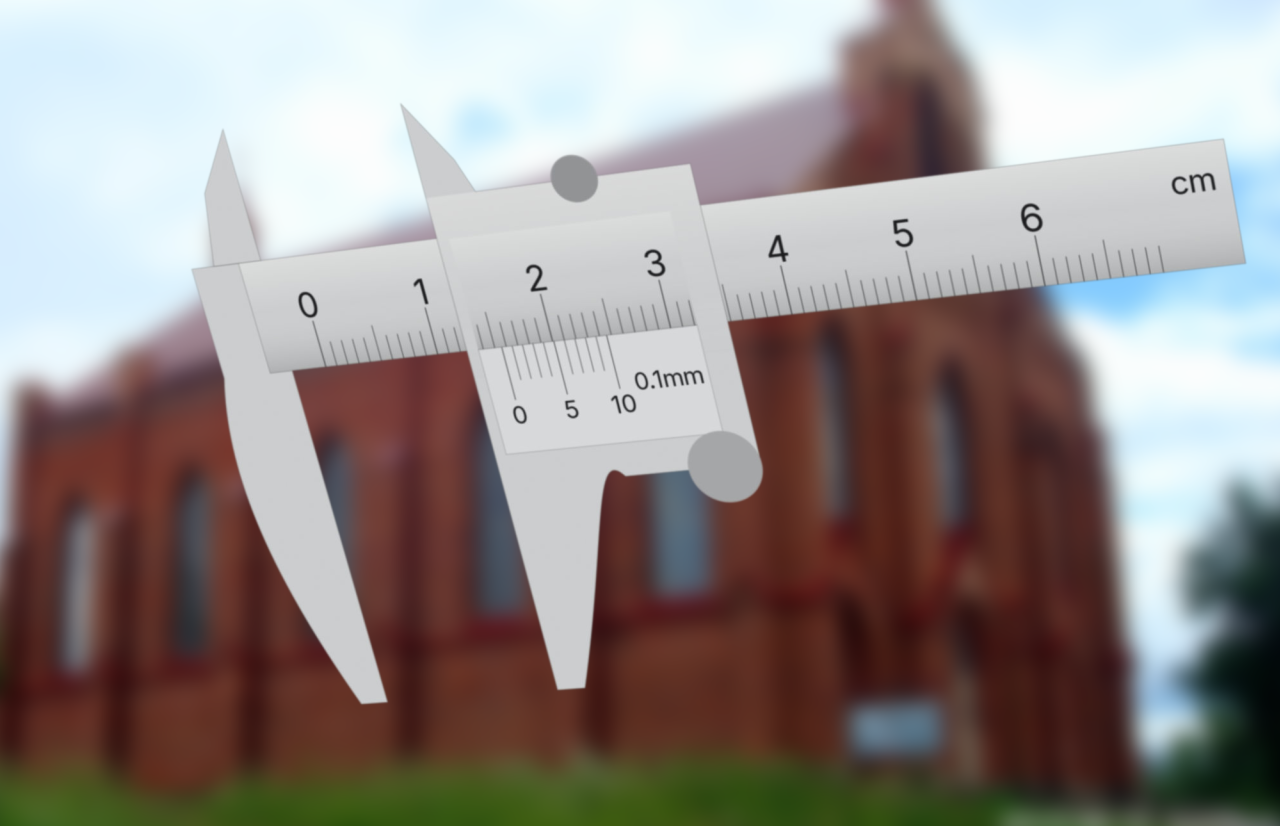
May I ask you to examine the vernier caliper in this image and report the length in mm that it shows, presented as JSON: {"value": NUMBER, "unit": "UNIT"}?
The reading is {"value": 15.6, "unit": "mm"}
